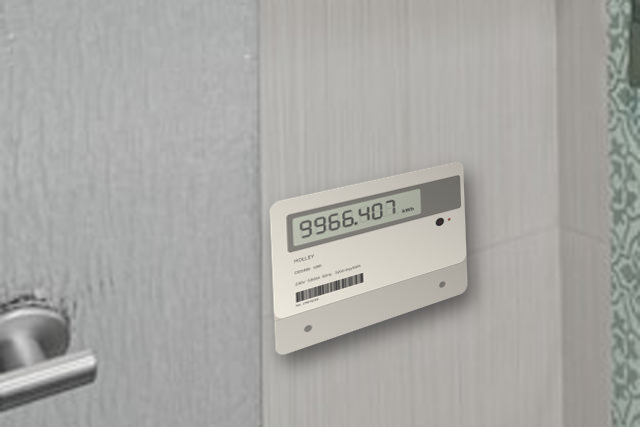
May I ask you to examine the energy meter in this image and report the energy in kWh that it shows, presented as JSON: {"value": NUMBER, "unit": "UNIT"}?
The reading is {"value": 9966.407, "unit": "kWh"}
